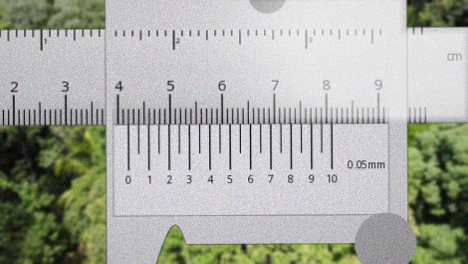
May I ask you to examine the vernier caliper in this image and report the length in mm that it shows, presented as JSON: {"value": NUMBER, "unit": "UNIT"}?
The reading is {"value": 42.0, "unit": "mm"}
